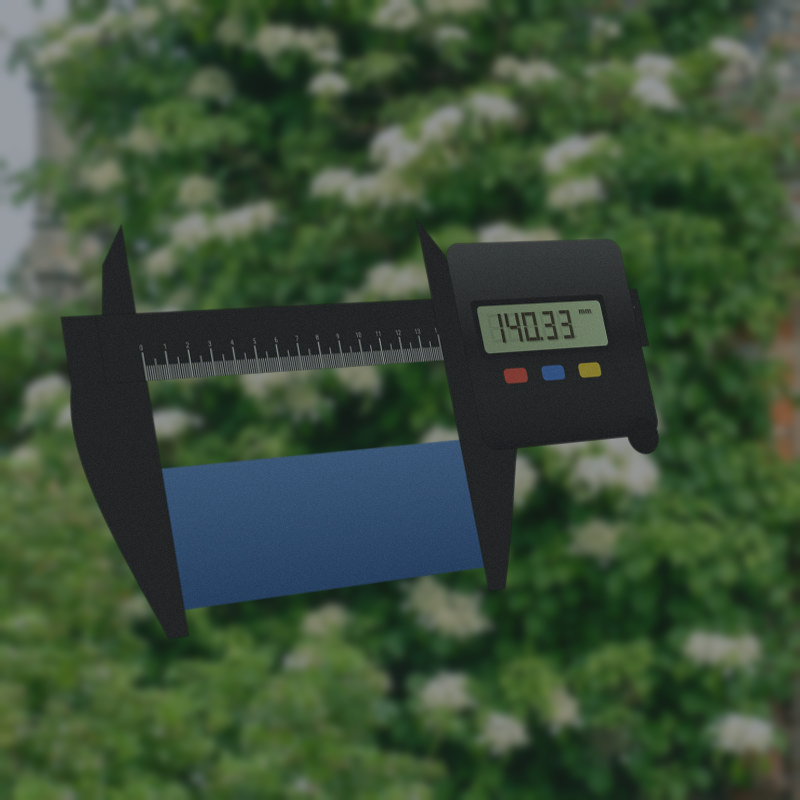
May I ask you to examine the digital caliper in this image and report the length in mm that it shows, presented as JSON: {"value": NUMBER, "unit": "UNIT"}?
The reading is {"value": 140.33, "unit": "mm"}
